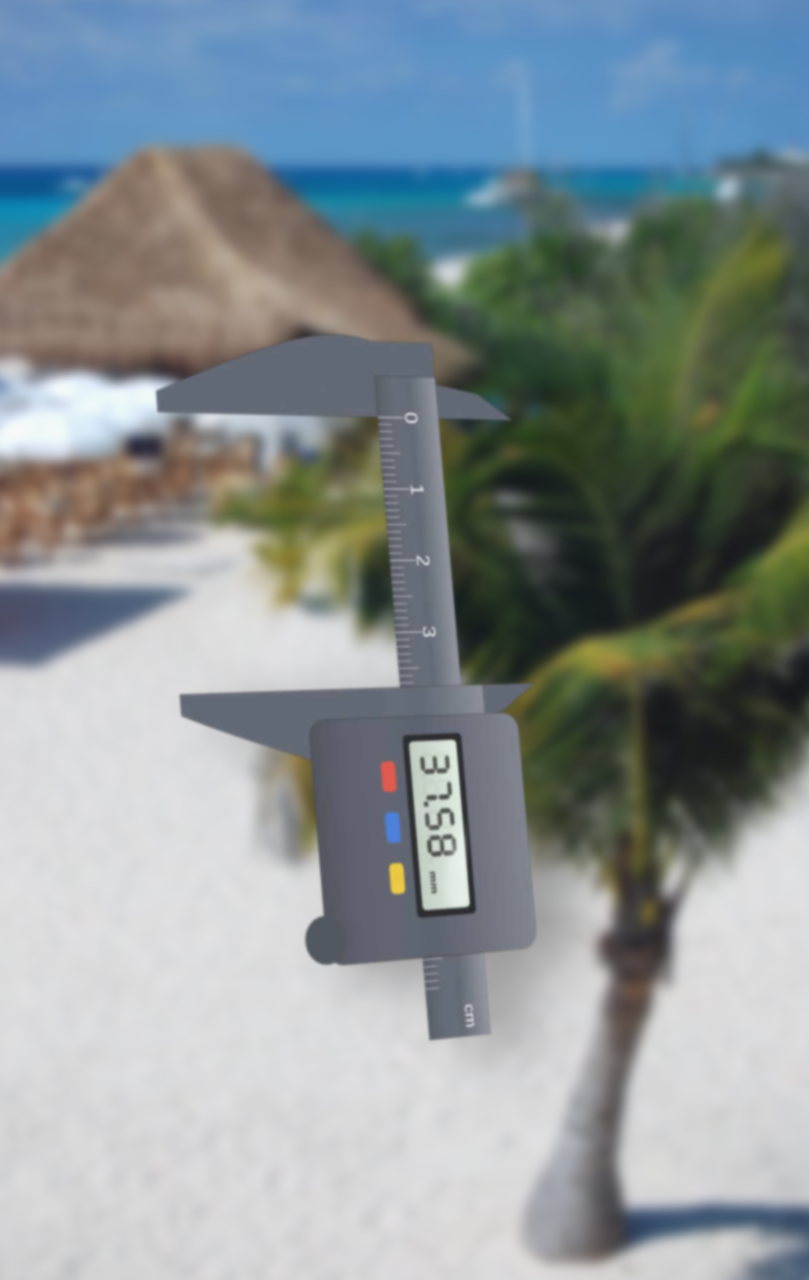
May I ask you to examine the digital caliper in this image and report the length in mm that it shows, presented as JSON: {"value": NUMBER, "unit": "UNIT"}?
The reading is {"value": 37.58, "unit": "mm"}
